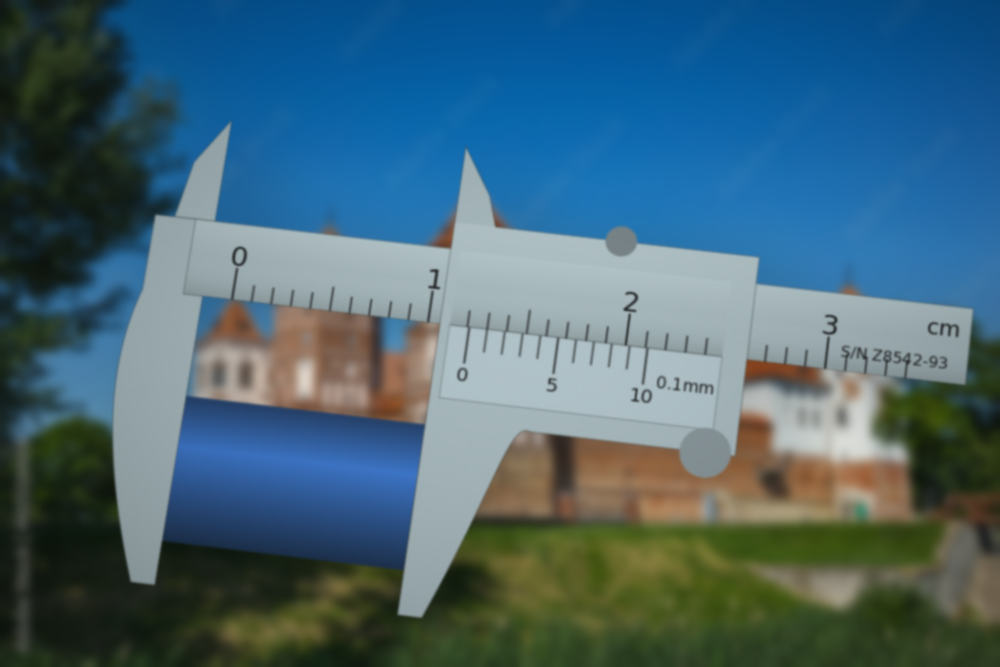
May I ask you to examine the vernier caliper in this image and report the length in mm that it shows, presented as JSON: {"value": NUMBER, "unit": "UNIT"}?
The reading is {"value": 12.1, "unit": "mm"}
